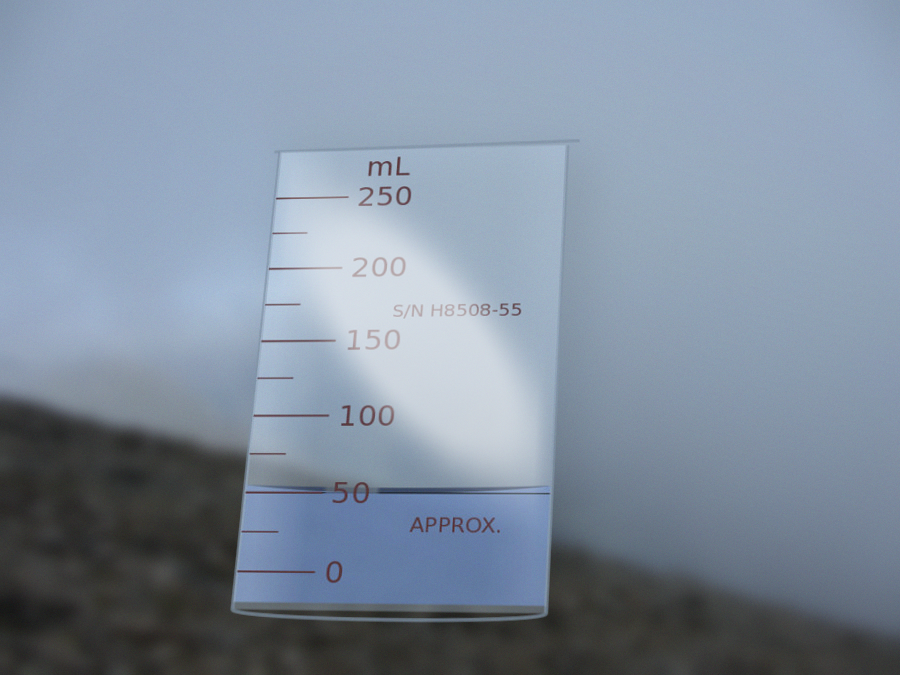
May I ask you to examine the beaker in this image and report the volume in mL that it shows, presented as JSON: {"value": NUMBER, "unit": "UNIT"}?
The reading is {"value": 50, "unit": "mL"}
